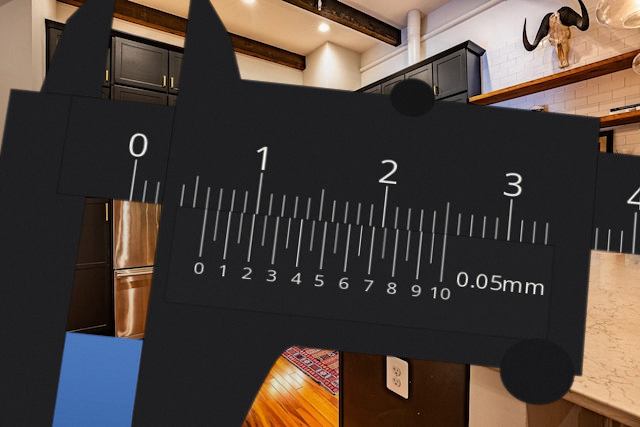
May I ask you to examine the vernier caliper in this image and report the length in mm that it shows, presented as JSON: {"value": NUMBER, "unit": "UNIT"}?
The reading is {"value": 6.0, "unit": "mm"}
